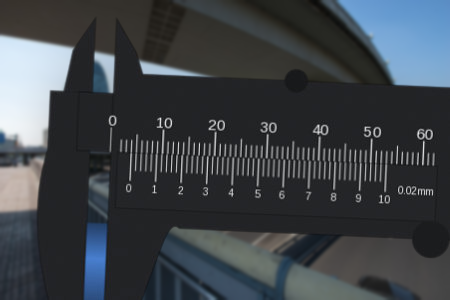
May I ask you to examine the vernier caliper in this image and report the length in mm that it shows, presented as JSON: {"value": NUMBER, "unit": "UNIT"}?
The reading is {"value": 4.0, "unit": "mm"}
